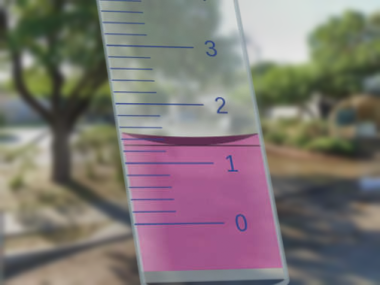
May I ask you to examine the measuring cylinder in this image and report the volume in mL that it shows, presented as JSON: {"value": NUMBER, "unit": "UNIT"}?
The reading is {"value": 1.3, "unit": "mL"}
